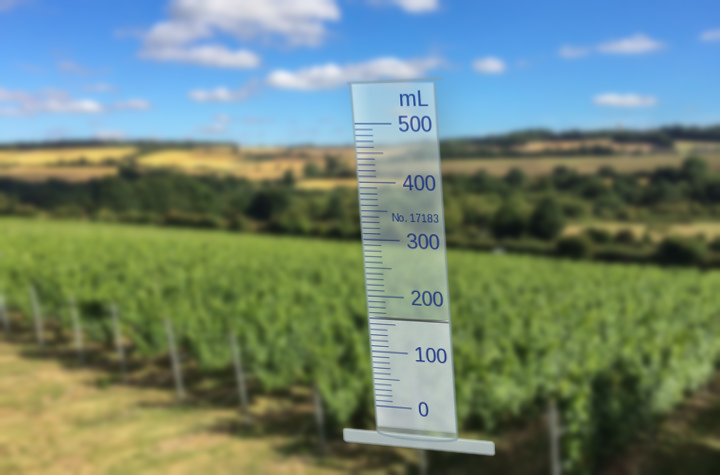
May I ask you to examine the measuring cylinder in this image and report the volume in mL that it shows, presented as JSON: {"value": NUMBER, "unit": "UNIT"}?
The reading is {"value": 160, "unit": "mL"}
